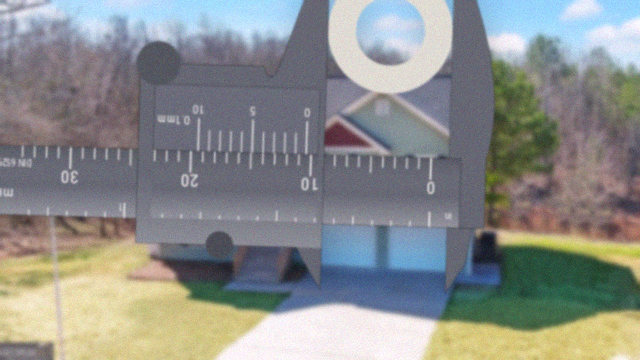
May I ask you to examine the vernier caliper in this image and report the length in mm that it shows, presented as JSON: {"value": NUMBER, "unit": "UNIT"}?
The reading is {"value": 10.4, "unit": "mm"}
